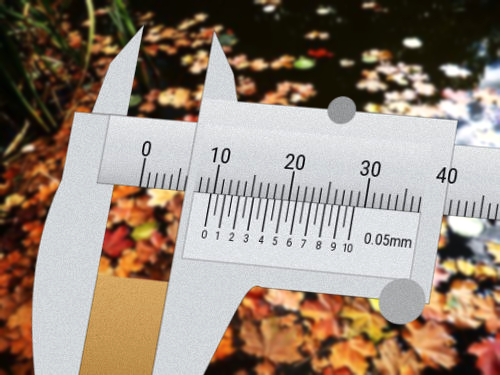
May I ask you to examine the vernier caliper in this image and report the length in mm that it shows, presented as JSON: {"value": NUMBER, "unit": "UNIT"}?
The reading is {"value": 9.6, "unit": "mm"}
